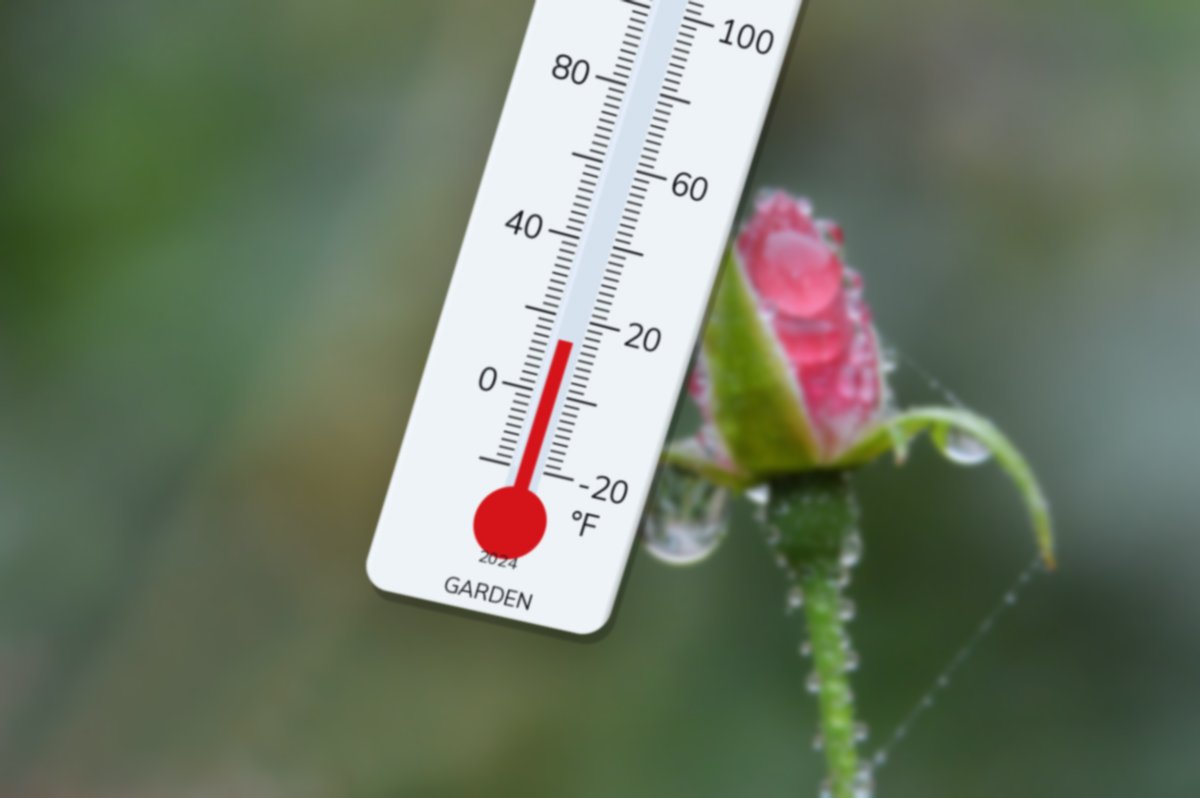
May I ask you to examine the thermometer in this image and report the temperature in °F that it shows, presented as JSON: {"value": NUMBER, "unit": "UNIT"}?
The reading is {"value": 14, "unit": "°F"}
